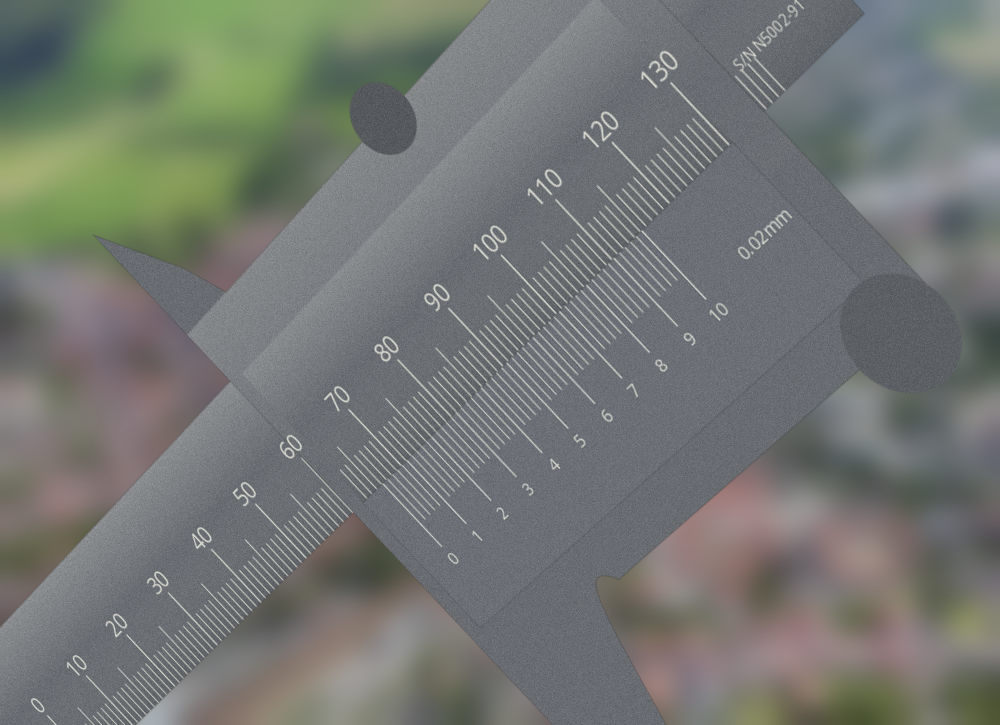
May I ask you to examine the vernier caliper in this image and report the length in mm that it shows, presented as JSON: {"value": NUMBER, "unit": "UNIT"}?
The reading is {"value": 66.2, "unit": "mm"}
